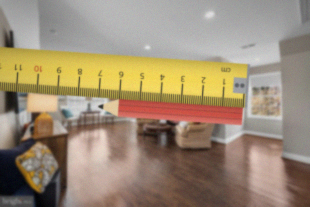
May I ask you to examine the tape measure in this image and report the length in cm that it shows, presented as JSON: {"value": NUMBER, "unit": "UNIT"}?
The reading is {"value": 7, "unit": "cm"}
